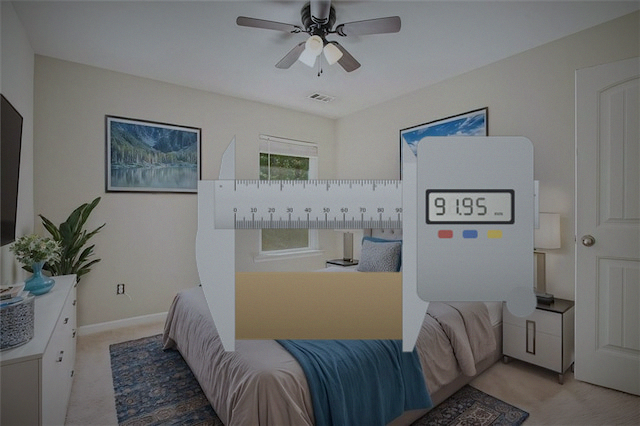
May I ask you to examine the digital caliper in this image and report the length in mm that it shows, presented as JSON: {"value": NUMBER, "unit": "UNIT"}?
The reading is {"value": 91.95, "unit": "mm"}
